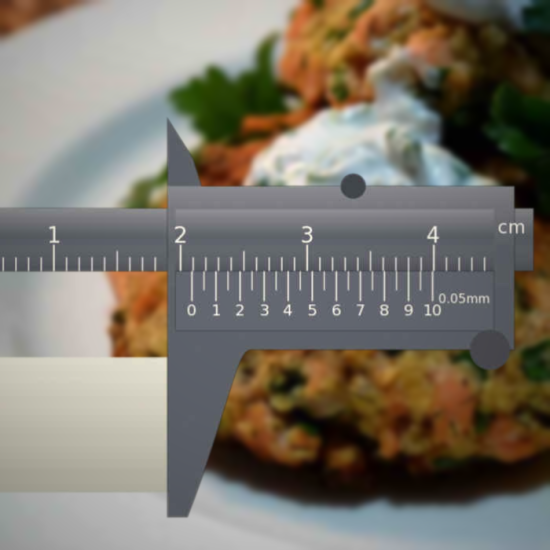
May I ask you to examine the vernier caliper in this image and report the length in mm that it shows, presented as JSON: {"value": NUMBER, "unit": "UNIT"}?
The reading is {"value": 20.9, "unit": "mm"}
